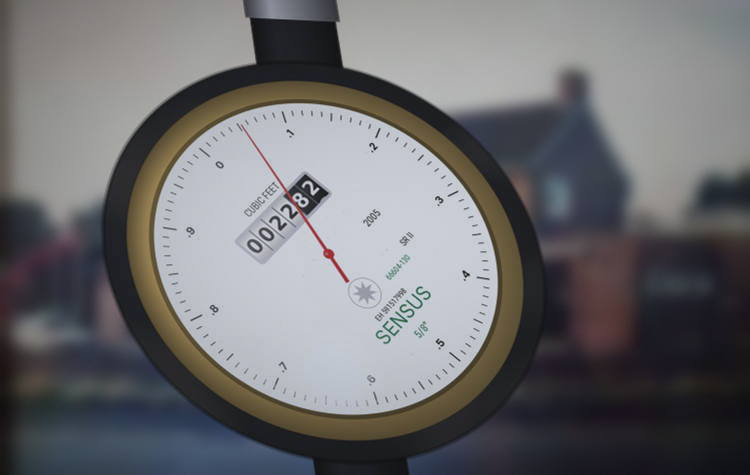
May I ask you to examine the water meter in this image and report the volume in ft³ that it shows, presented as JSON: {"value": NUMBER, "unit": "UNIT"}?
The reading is {"value": 2282.05, "unit": "ft³"}
